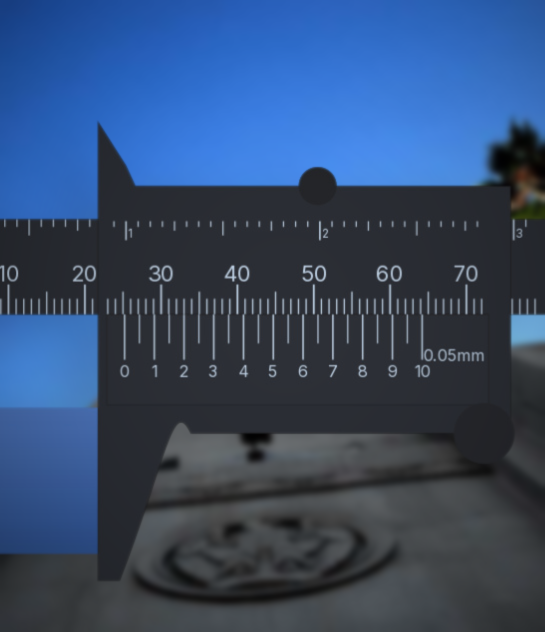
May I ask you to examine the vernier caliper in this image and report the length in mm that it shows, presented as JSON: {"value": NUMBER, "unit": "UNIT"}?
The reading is {"value": 25.2, "unit": "mm"}
